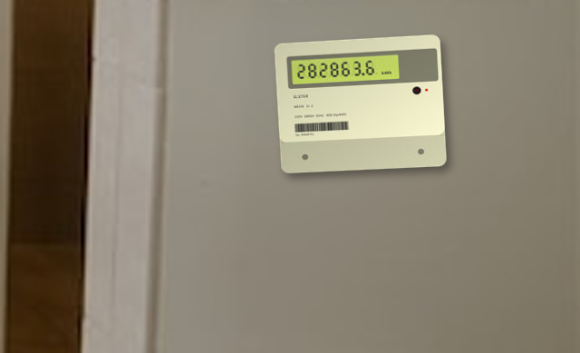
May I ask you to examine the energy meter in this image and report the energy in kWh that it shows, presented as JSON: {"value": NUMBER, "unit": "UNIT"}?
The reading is {"value": 282863.6, "unit": "kWh"}
